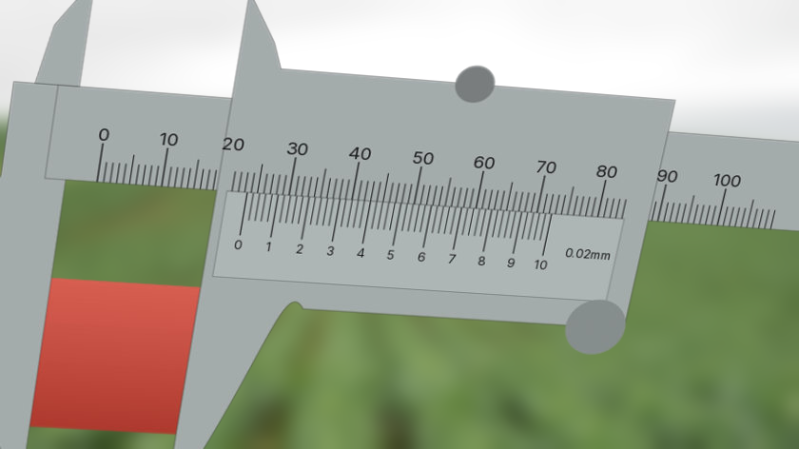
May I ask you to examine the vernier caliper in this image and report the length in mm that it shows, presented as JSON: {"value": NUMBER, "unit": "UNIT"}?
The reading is {"value": 23.4, "unit": "mm"}
